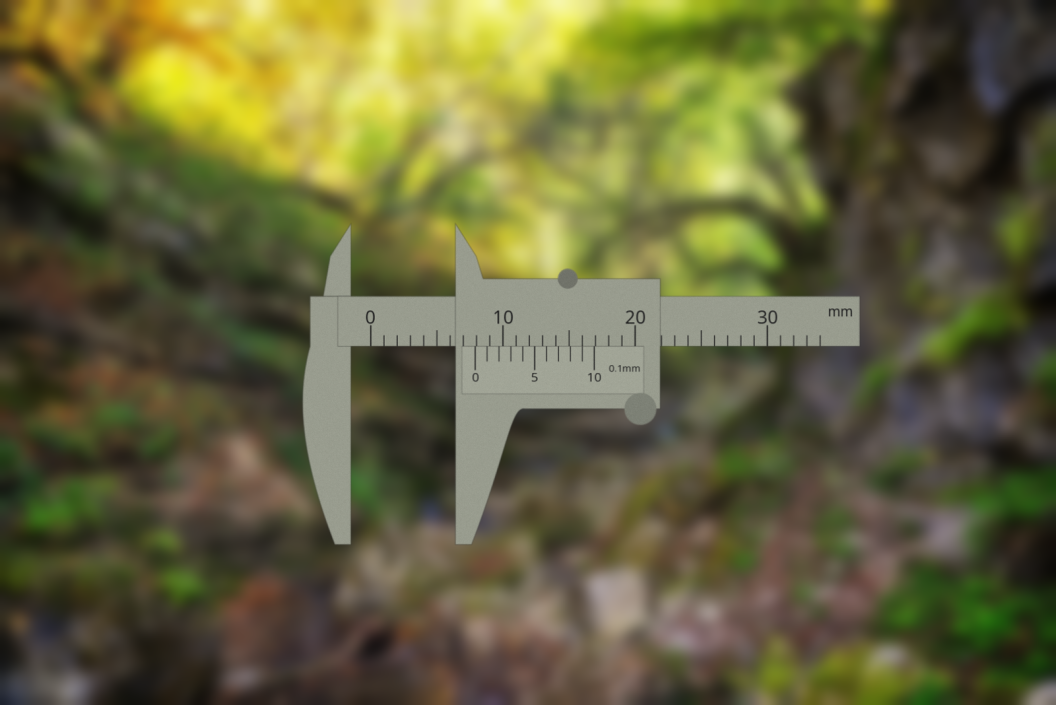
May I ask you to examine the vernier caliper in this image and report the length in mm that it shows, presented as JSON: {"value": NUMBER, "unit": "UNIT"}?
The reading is {"value": 7.9, "unit": "mm"}
